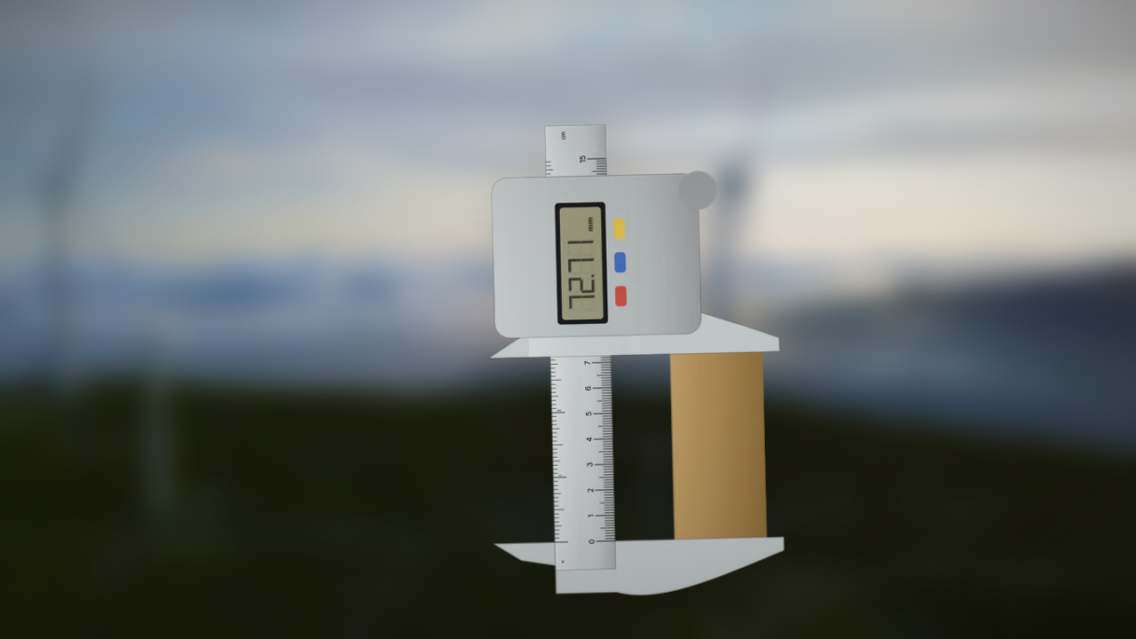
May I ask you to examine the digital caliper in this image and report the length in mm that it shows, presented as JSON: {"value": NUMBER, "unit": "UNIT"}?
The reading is {"value": 72.71, "unit": "mm"}
